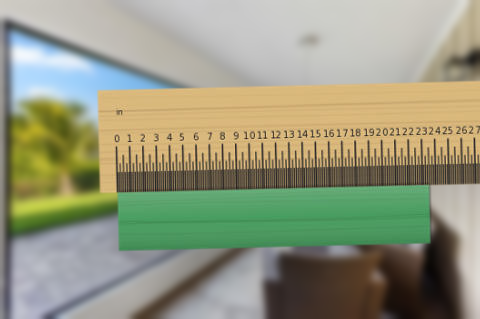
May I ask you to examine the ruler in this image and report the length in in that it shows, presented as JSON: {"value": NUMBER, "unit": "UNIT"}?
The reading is {"value": 23.5, "unit": "in"}
